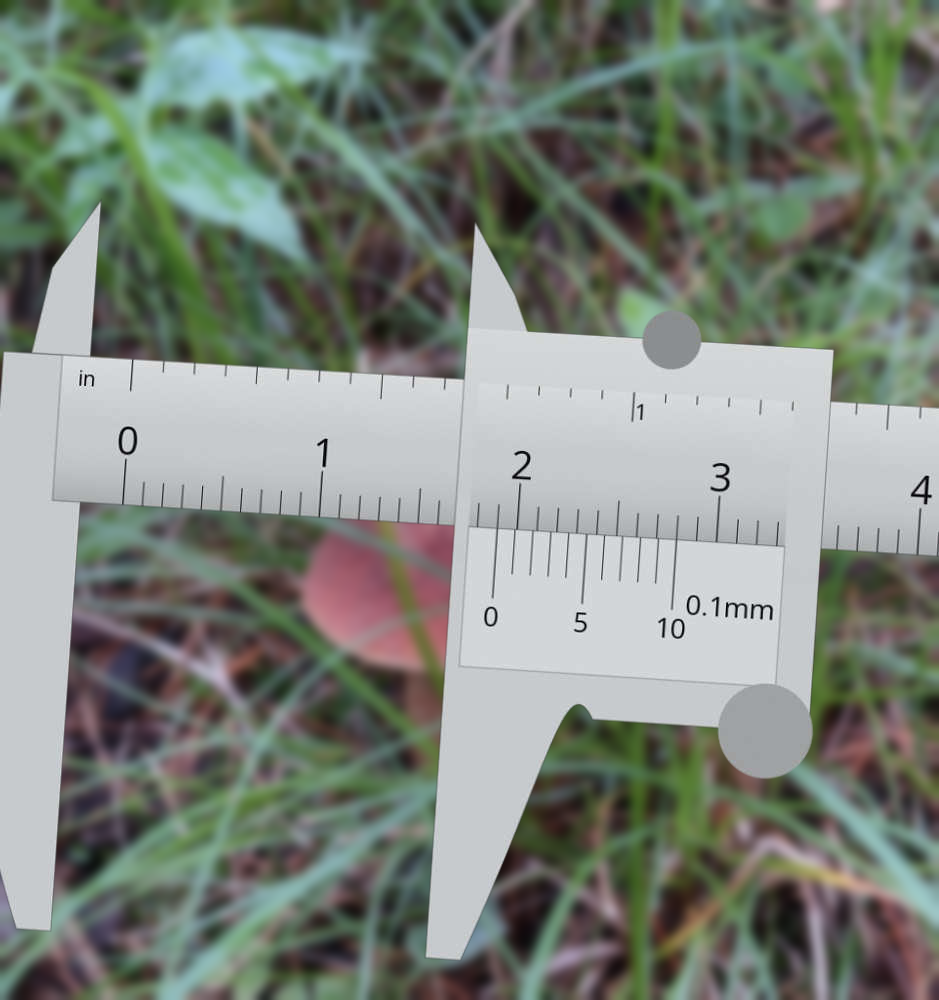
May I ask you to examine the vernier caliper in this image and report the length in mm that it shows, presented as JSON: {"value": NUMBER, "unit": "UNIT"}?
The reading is {"value": 19.0, "unit": "mm"}
